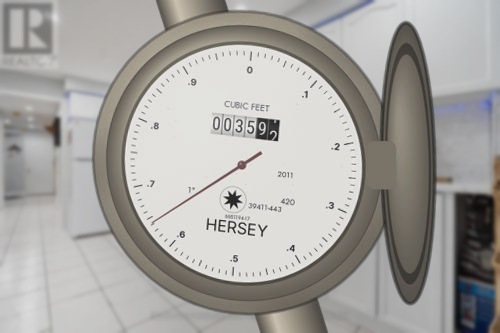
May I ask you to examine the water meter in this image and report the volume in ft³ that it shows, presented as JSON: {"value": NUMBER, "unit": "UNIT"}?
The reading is {"value": 3591.64, "unit": "ft³"}
